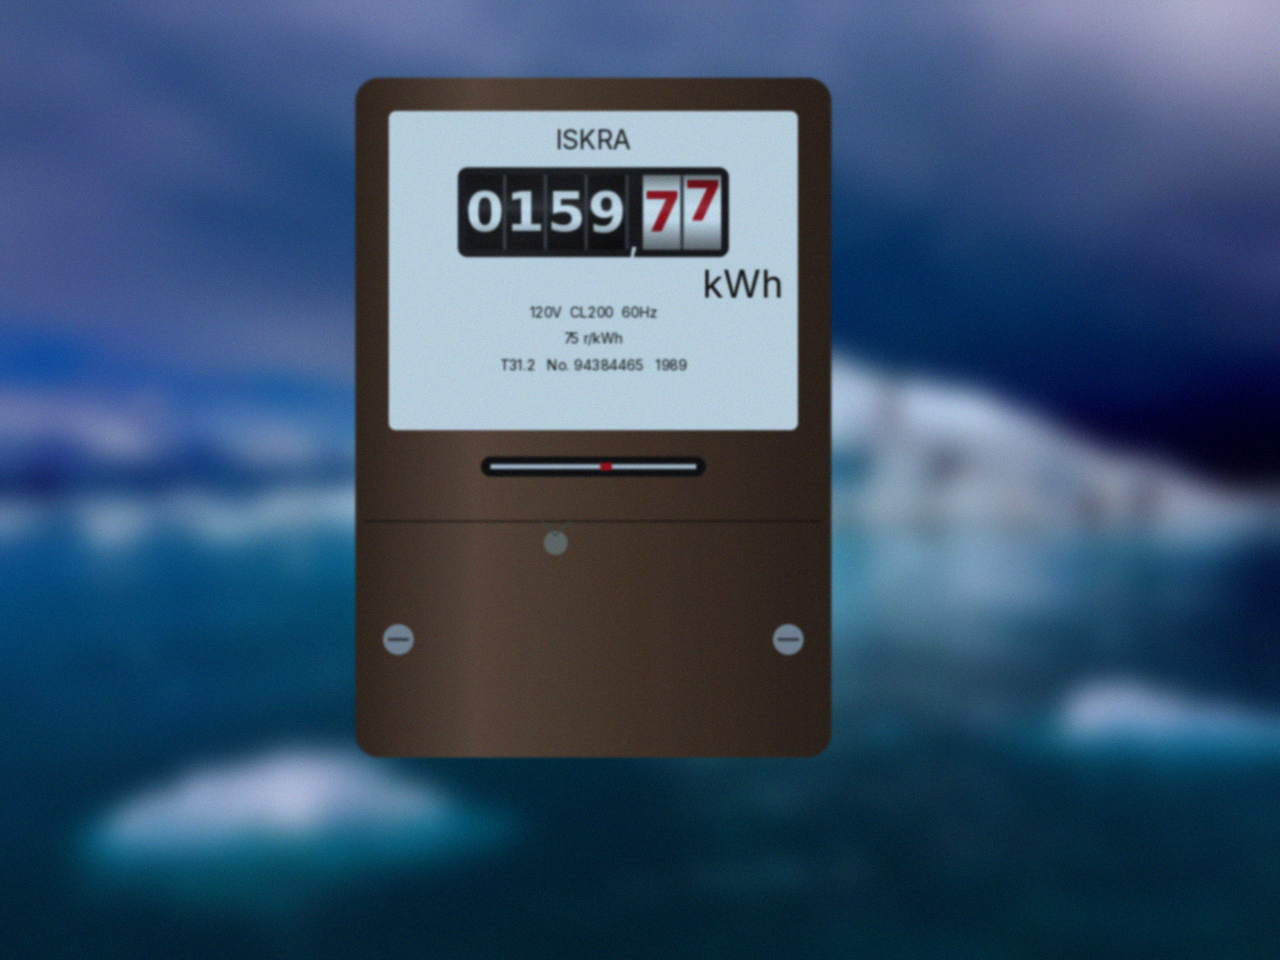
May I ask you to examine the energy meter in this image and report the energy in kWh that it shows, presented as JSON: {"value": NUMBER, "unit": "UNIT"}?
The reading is {"value": 159.77, "unit": "kWh"}
